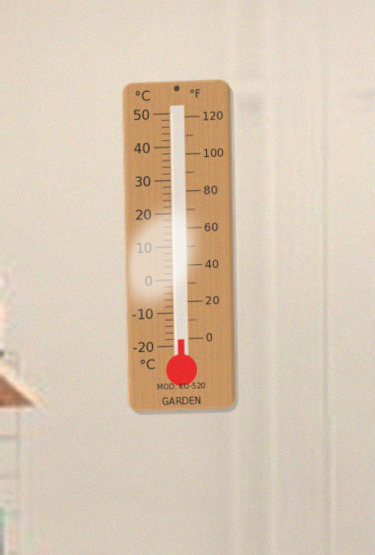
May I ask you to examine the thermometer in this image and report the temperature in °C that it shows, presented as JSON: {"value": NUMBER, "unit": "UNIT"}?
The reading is {"value": -18, "unit": "°C"}
